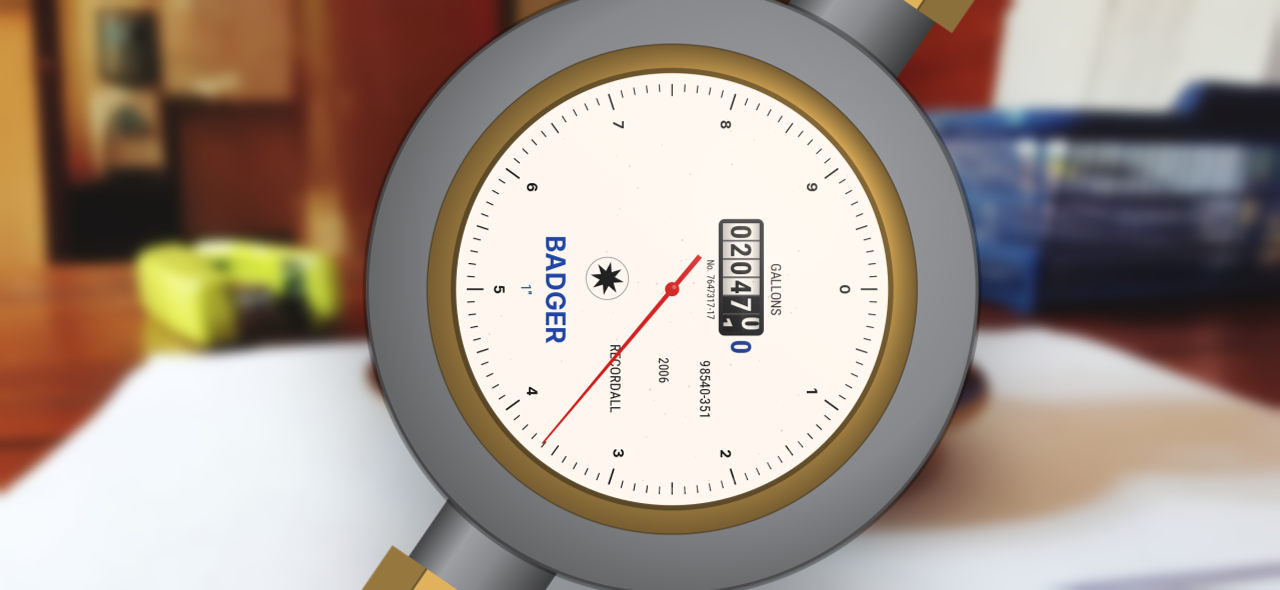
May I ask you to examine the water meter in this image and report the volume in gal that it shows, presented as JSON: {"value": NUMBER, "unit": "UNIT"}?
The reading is {"value": 204703.6, "unit": "gal"}
